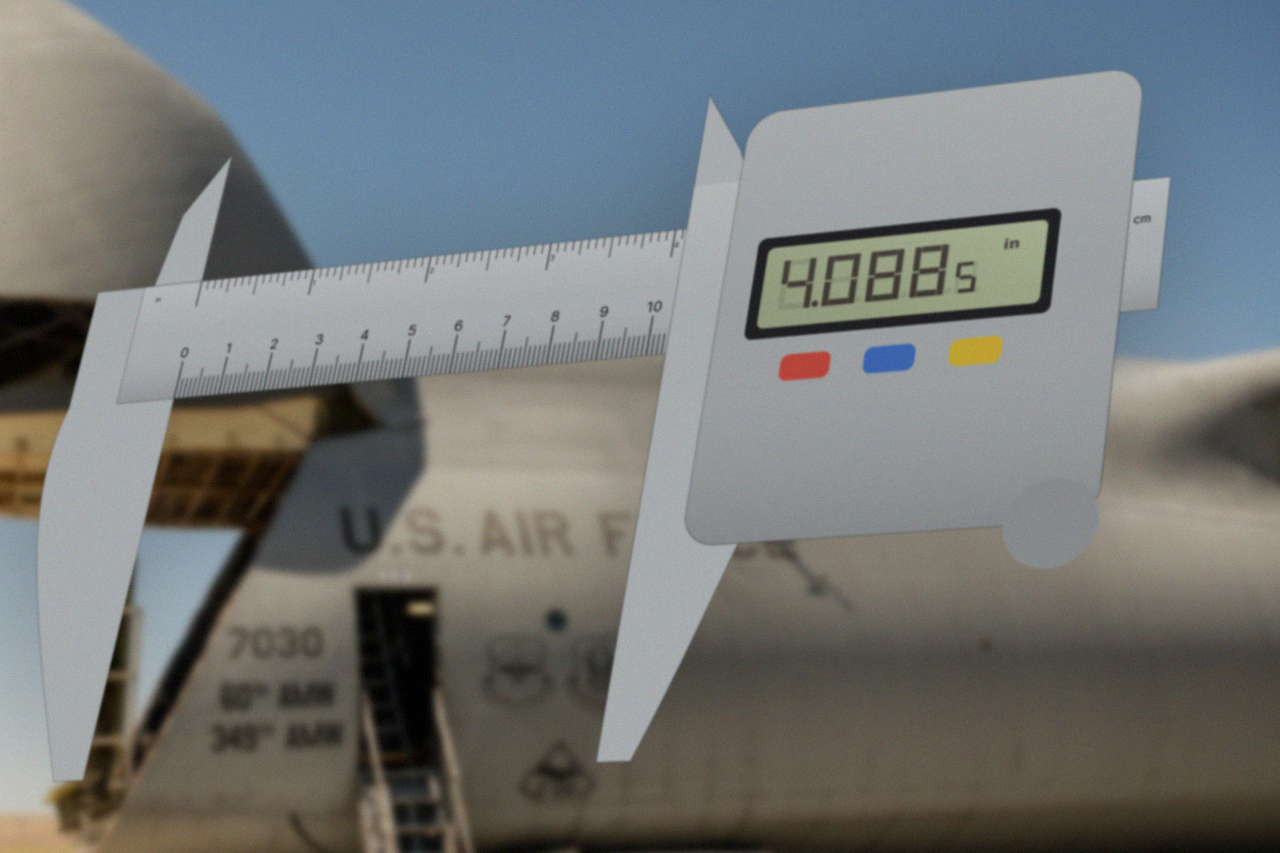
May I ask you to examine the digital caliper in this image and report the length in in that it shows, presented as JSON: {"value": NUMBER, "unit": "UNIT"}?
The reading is {"value": 4.0885, "unit": "in"}
